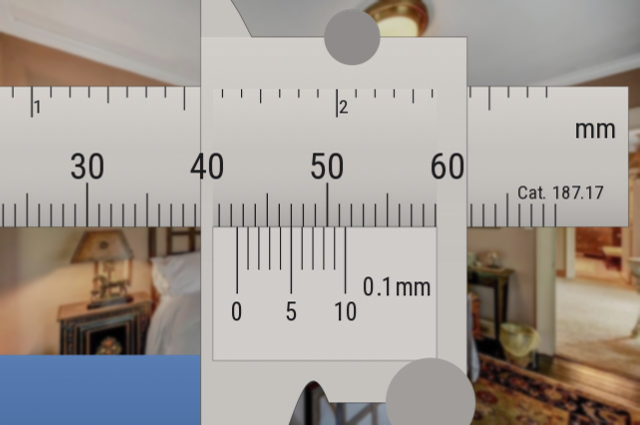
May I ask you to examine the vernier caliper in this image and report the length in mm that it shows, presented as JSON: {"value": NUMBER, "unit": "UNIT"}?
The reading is {"value": 42.5, "unit": "mm"}
